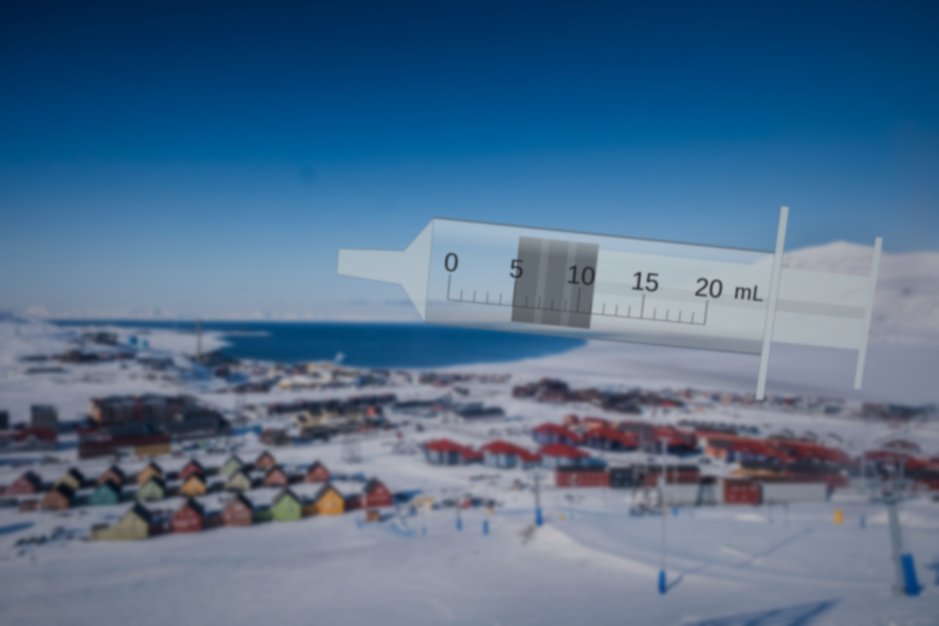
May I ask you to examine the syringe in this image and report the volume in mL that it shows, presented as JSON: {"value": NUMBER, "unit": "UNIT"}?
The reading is {"value": 5, "unit": "mL"}
